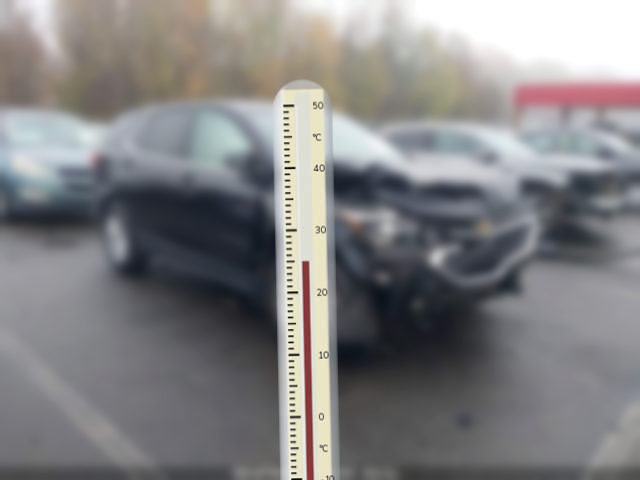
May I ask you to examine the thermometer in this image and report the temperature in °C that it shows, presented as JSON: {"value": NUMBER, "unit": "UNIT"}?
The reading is {"value": 25, "unit": "°C"}
